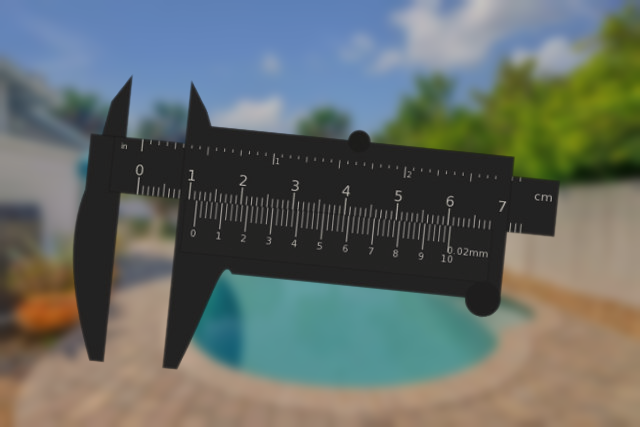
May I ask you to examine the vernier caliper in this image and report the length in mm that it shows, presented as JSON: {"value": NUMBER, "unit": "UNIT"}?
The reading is {"value": 11.5, "unit": "mm"}
